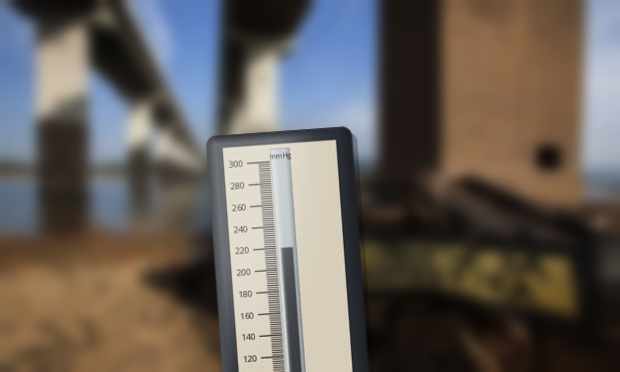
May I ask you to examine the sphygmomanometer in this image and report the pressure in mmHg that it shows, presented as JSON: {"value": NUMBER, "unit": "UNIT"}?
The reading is {"value": 220, "unit": "mmHg"}
